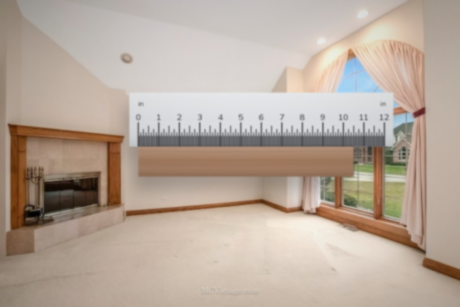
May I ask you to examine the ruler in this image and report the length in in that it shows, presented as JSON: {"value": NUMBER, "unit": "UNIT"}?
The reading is {"value": 10.5, "unit": "in"}
